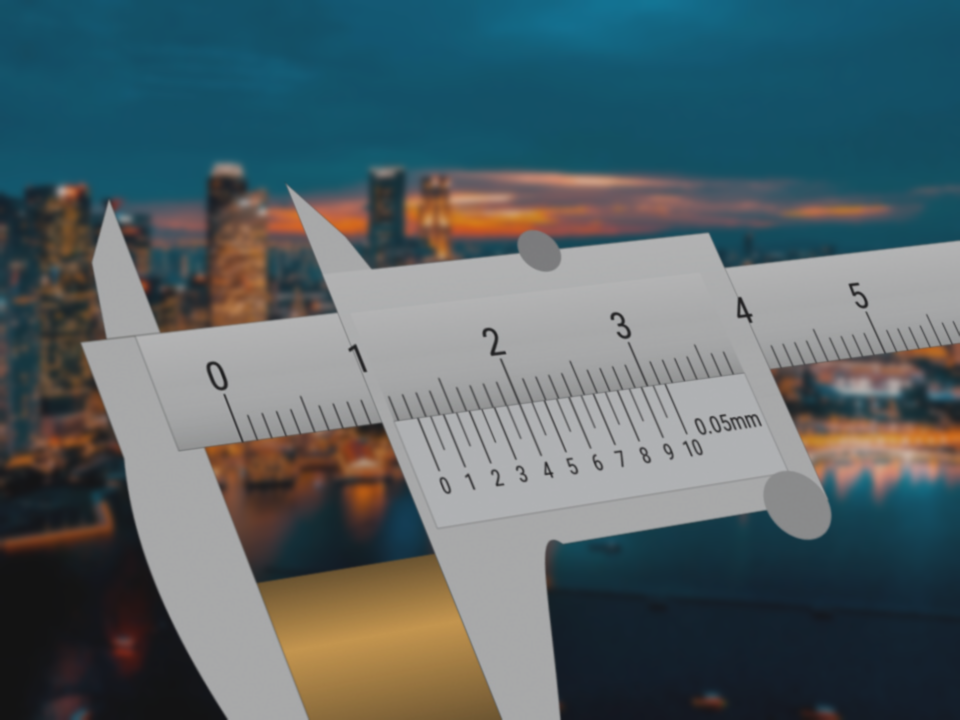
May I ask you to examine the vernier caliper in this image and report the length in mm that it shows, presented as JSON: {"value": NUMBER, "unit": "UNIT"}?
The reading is {"value": 12.4, "unit": "mm"}
